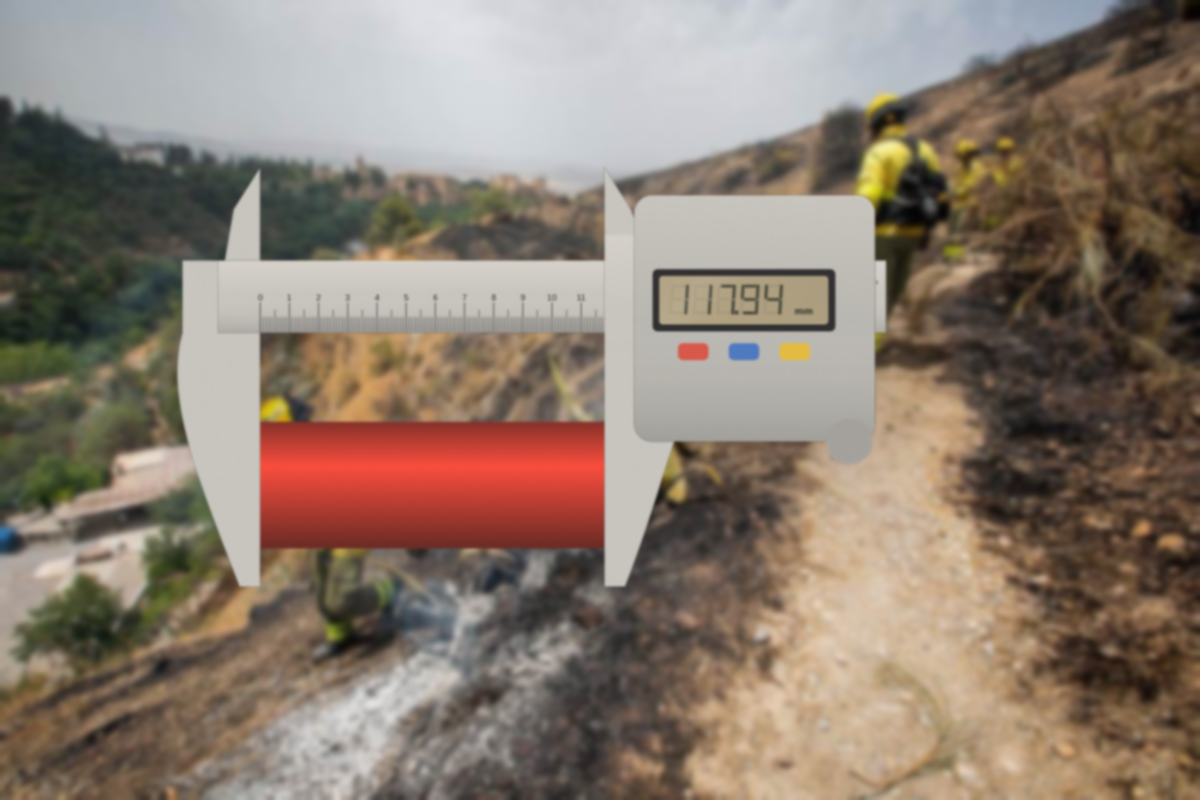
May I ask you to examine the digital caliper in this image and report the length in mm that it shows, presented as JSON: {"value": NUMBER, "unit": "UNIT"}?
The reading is {"value": 117.94, "unit": "mm"}
